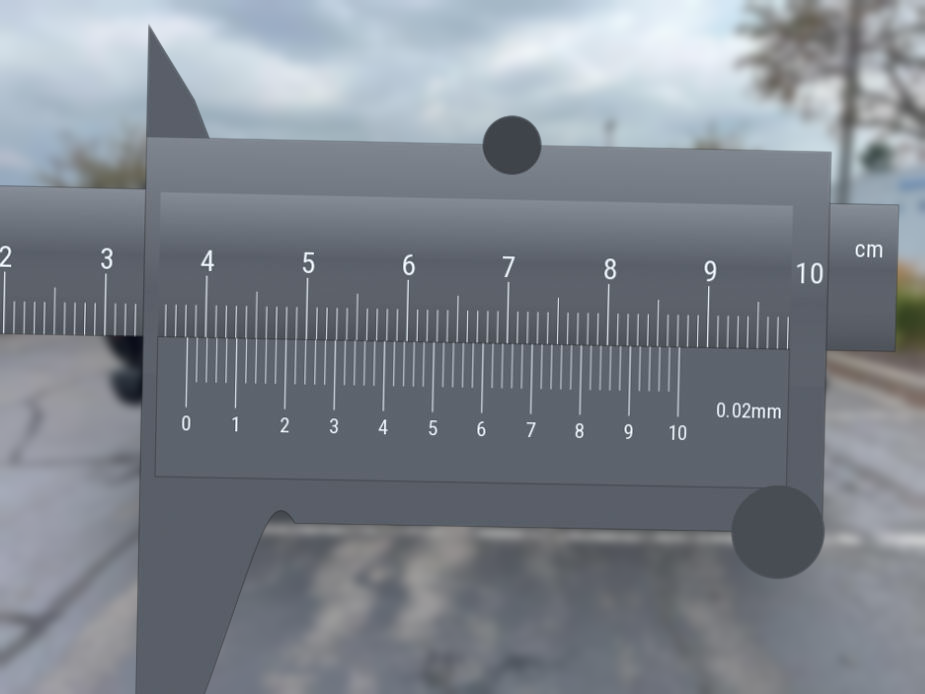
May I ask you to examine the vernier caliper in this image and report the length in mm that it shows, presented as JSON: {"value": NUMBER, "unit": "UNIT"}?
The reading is {"value": 38.2, "unit": "mm"}
